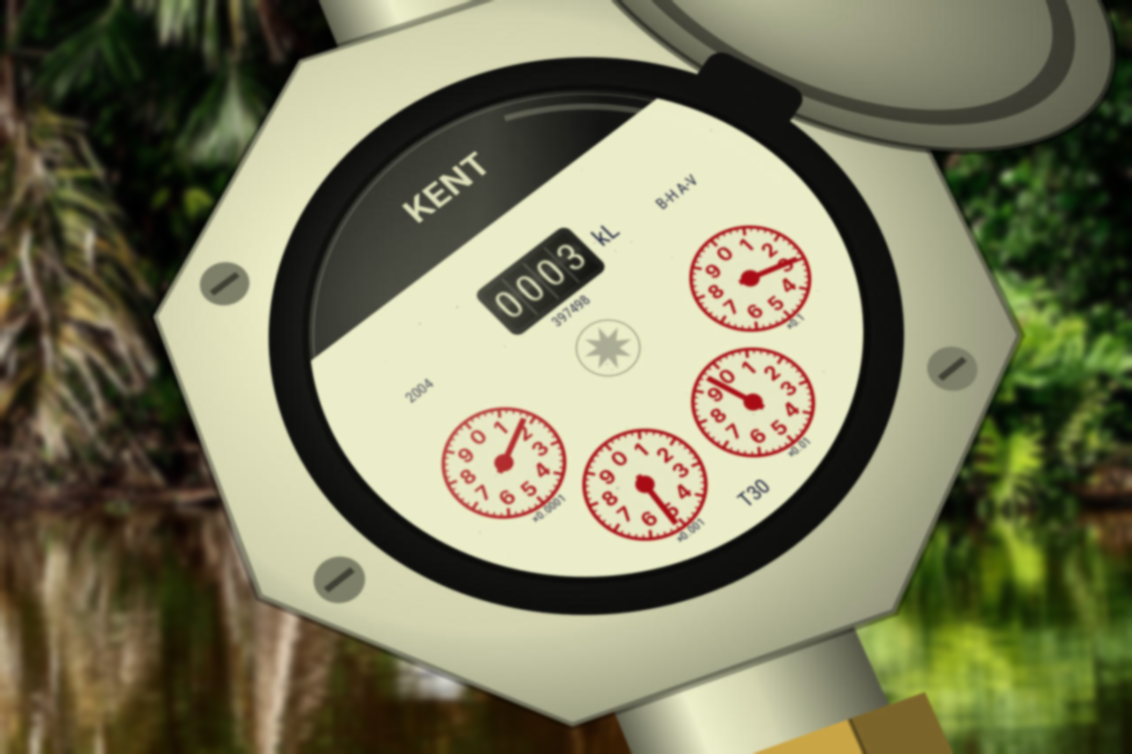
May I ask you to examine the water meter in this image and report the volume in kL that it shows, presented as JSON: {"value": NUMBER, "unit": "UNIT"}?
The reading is {"value": 3.2951, "unit": "kL"}
